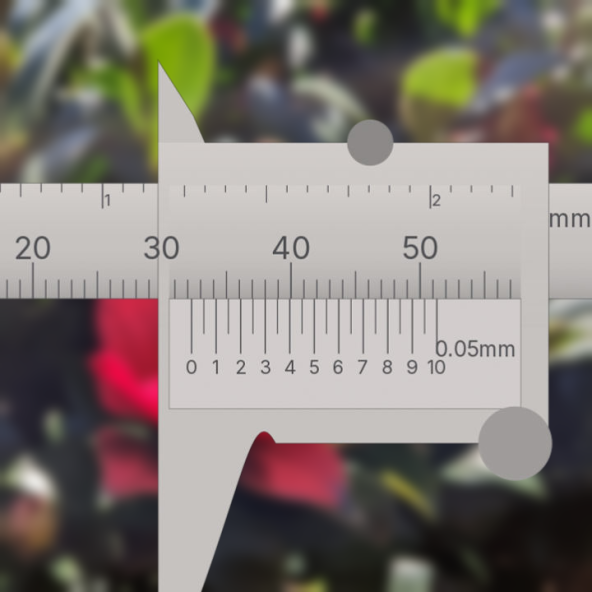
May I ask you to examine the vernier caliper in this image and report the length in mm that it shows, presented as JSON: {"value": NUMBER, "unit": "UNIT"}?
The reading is {"value": 32.3, "unit": "mm"}
